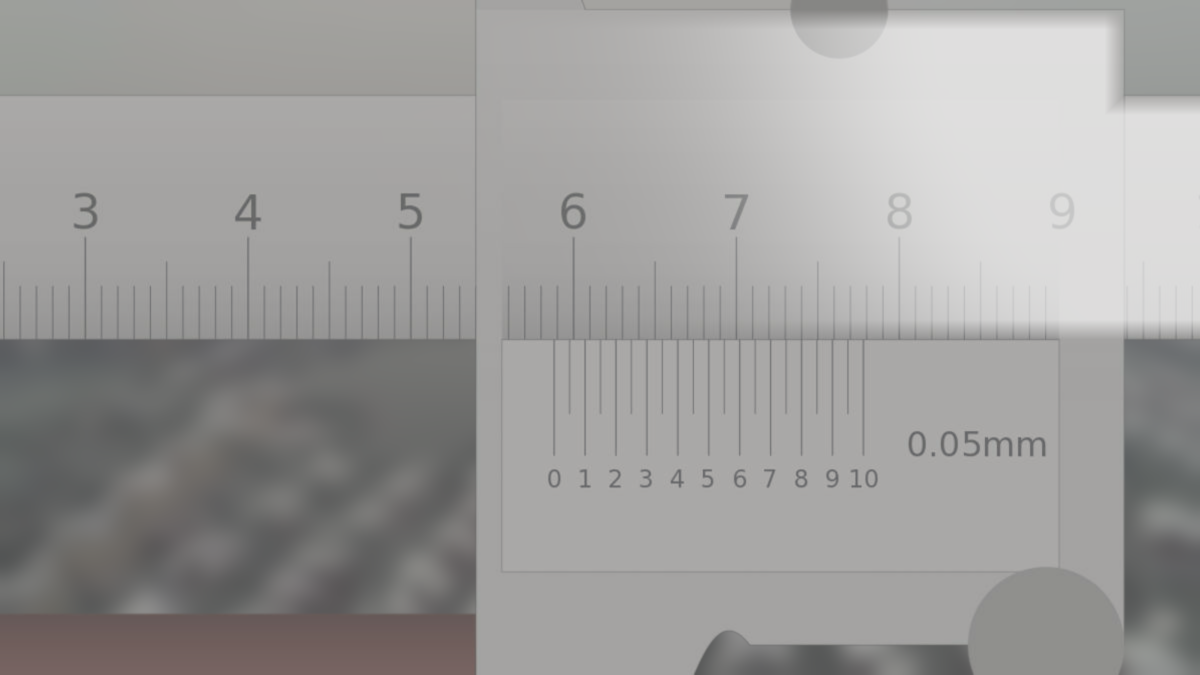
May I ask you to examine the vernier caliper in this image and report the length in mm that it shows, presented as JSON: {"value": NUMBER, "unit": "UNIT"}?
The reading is {"value": 58.8, "unit": "mm"}
